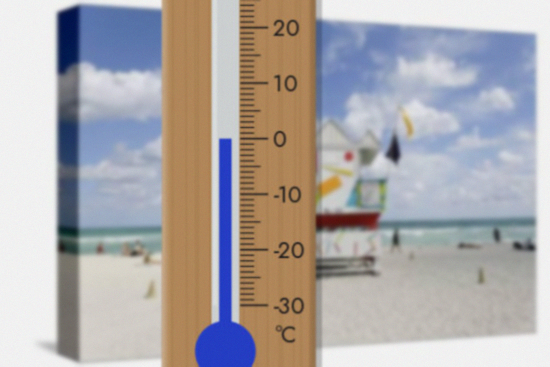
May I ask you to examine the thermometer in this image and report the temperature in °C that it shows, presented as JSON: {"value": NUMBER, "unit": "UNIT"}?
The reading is {"value": 0, "unit": "°C"}
